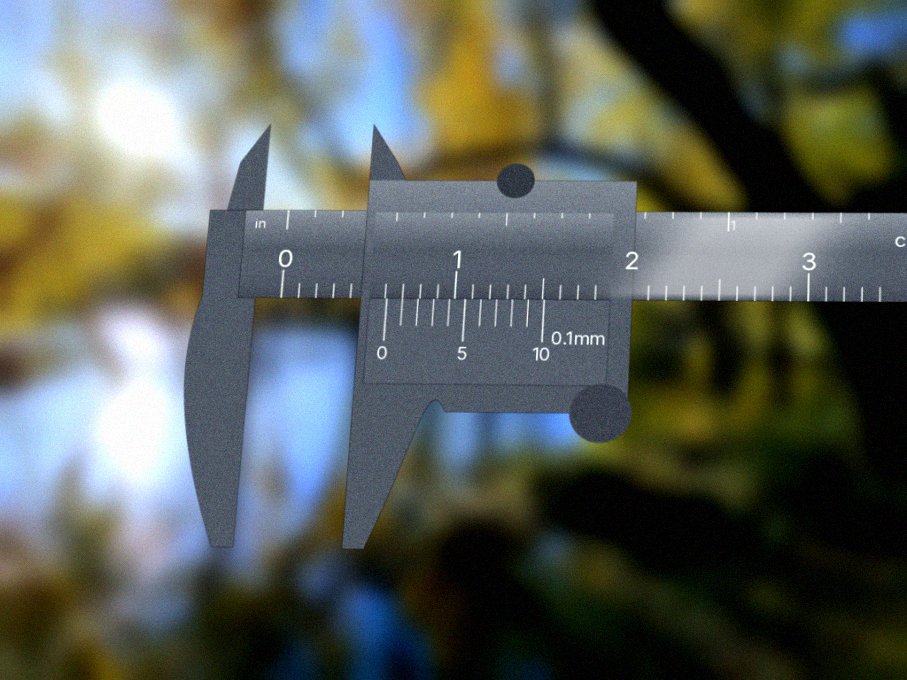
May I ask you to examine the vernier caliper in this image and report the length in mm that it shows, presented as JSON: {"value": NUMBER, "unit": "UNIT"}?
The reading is {"value": 6.1, "unit": "mm"}
